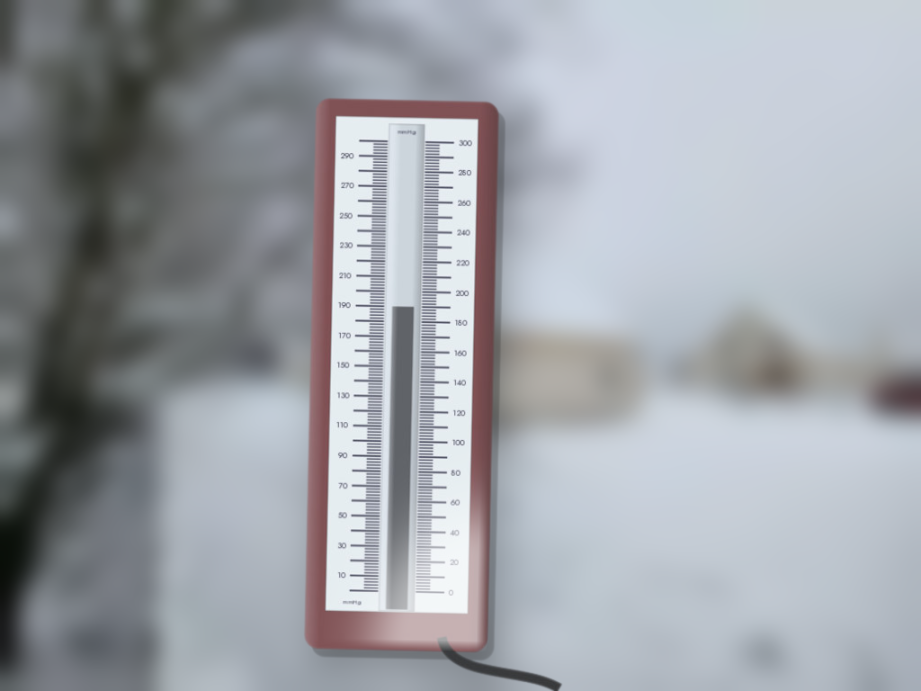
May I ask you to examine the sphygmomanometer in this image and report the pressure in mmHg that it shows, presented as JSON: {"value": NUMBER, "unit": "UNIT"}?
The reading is {"value": 190, "unit": "mmHg"}
